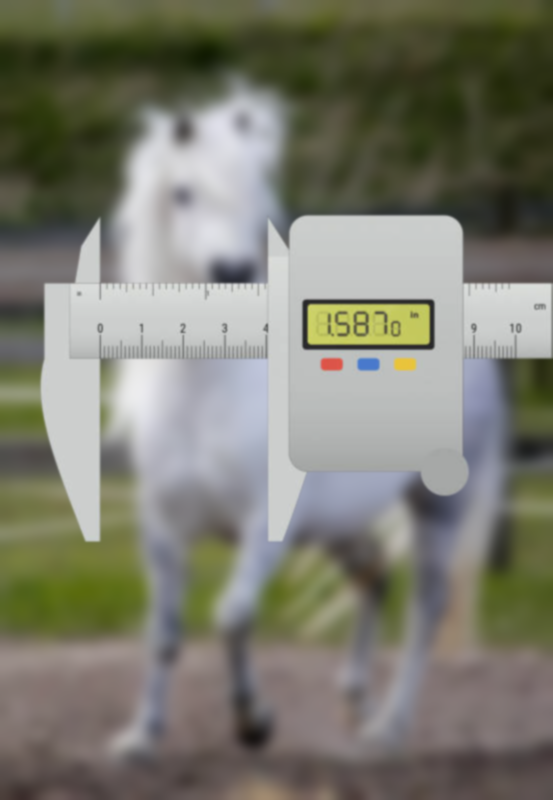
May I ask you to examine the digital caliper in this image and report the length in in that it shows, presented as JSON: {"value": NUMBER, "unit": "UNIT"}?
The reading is {"value": 1.5870, "unit": "in"}
